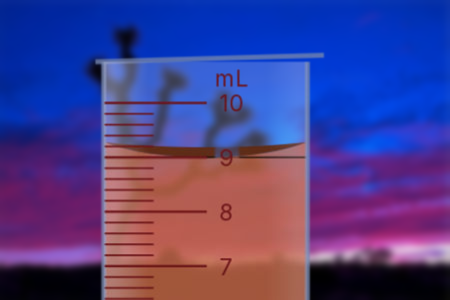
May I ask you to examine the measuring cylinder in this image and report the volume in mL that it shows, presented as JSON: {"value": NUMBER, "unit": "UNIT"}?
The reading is {"value": 9, "unit": "mL"}
